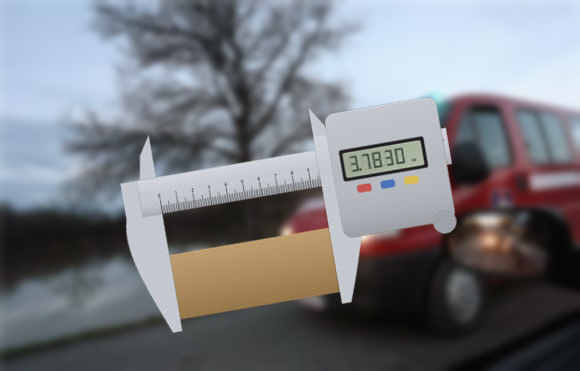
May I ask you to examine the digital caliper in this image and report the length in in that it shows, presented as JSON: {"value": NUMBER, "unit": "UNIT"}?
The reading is {"value": 3.7830, "unit": "in"}
